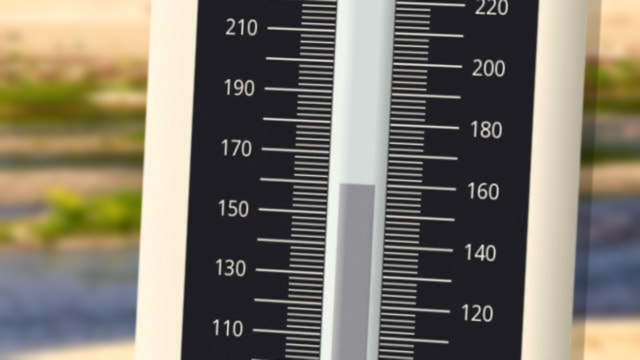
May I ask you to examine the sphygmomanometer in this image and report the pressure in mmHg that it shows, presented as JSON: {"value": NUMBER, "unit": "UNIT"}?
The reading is {"value": 160, "unit": "mmHg"}
